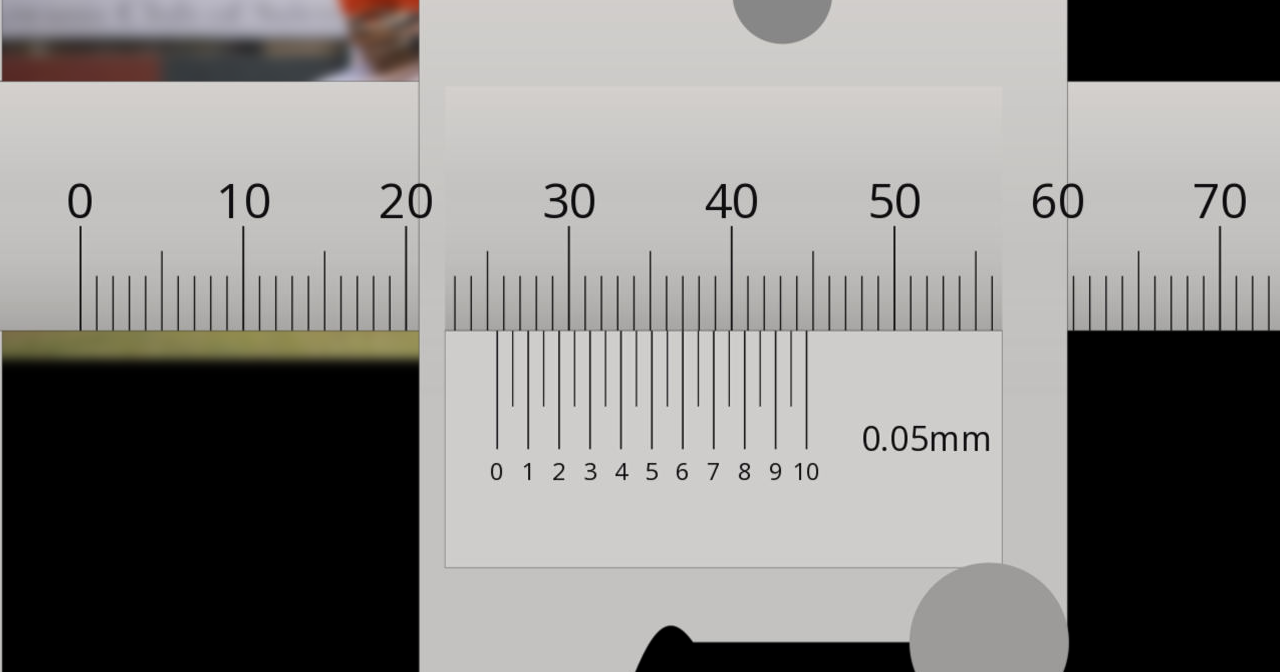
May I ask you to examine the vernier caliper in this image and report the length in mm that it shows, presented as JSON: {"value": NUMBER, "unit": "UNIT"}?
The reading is {"value": 25.6, "unit": "mm"}
